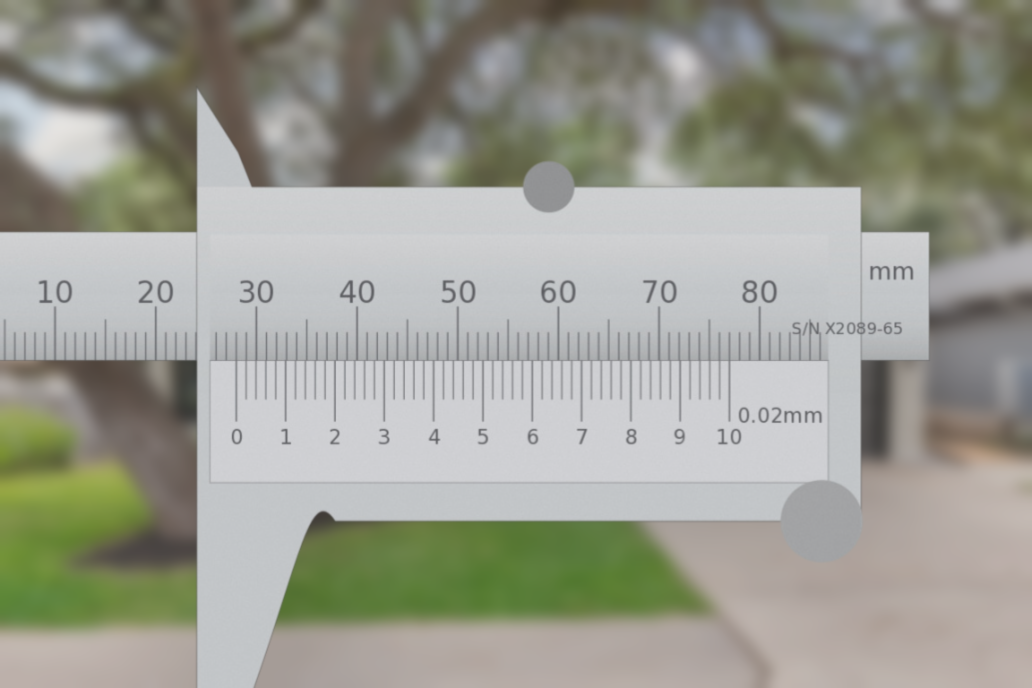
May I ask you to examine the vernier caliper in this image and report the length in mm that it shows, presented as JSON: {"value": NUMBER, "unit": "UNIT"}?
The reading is {"value": 28.0, "unit": "mm"}
